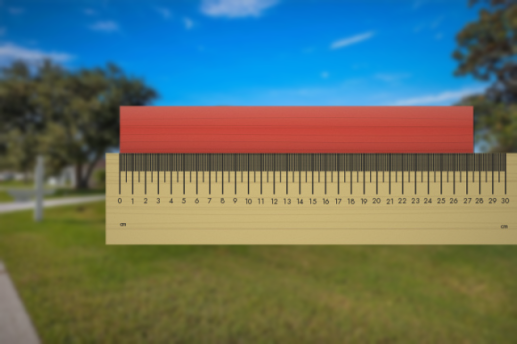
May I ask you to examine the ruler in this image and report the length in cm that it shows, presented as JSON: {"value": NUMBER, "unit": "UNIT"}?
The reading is {"value": 27.5, "unit": "cm"}
